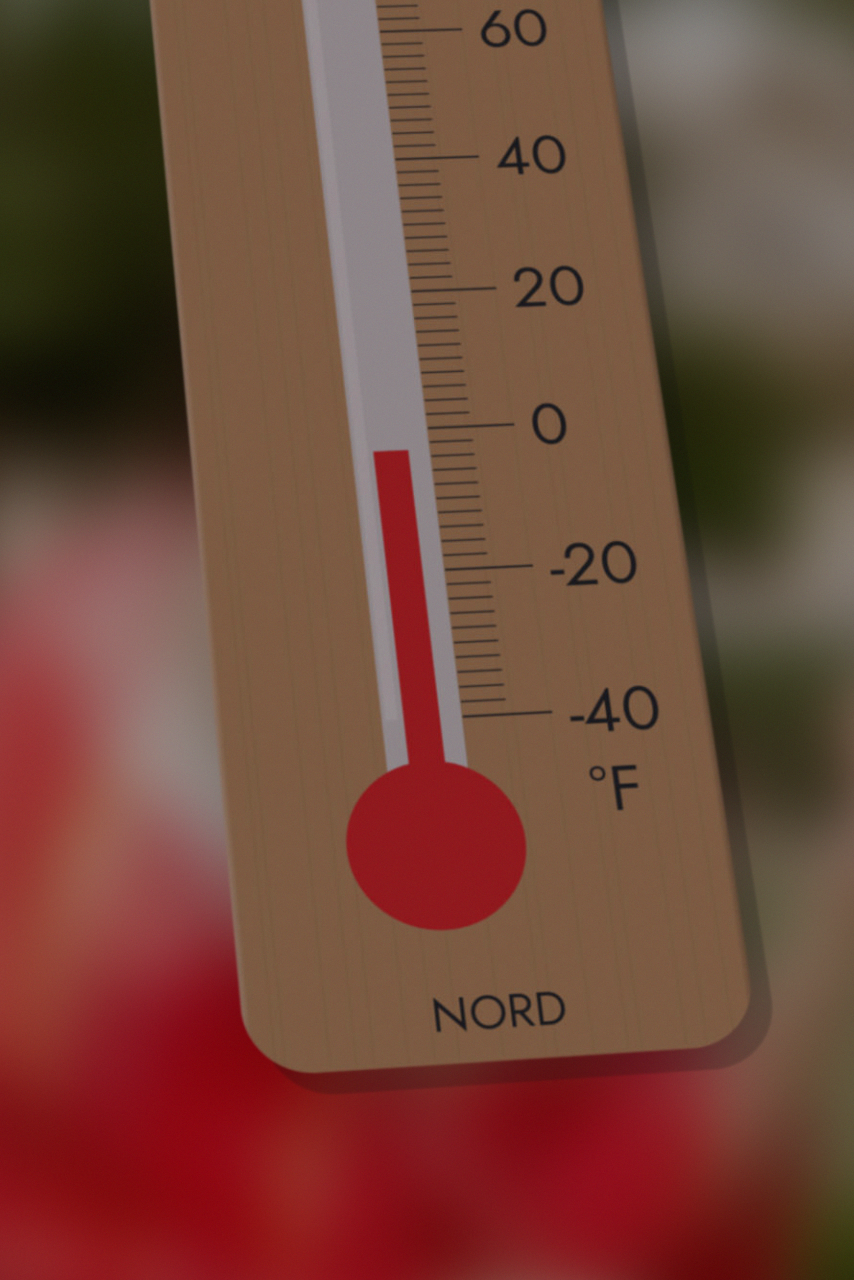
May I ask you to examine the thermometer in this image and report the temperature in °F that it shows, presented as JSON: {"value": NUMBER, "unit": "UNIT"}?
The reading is {"value": -3, "unit": "°F"}
